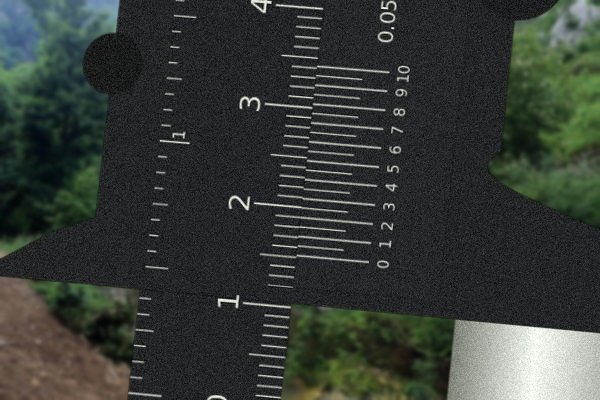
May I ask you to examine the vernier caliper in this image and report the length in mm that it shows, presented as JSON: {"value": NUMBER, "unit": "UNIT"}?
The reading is {"value": 15.2, "unit": "mm"}
